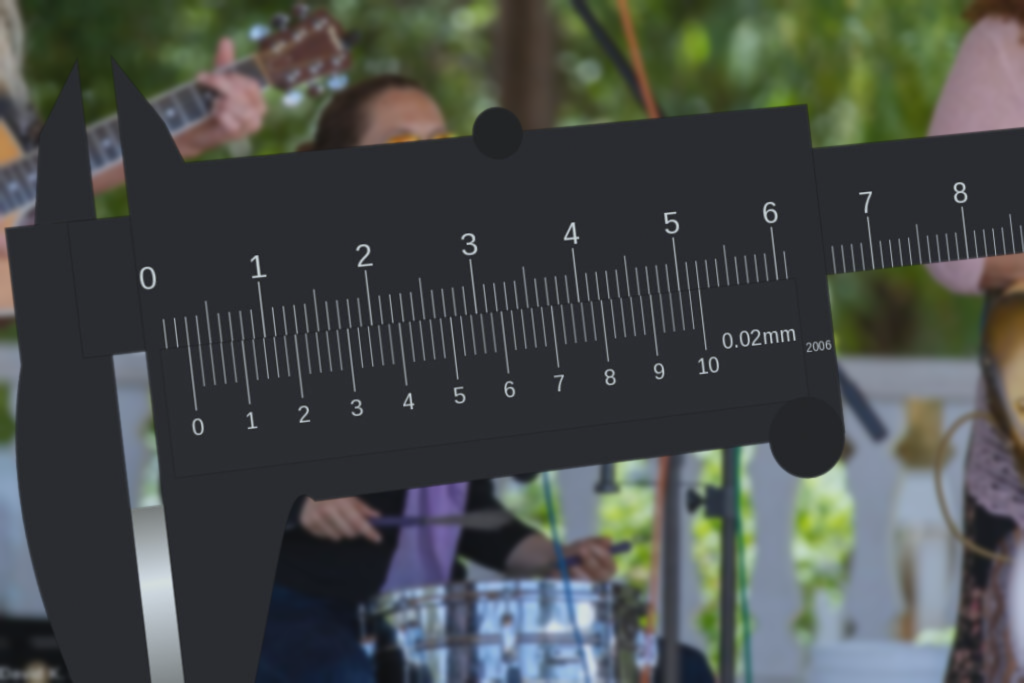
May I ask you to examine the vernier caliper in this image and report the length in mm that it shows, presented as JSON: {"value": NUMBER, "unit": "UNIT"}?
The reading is {"value": 3.0, "unit": "mm"}
